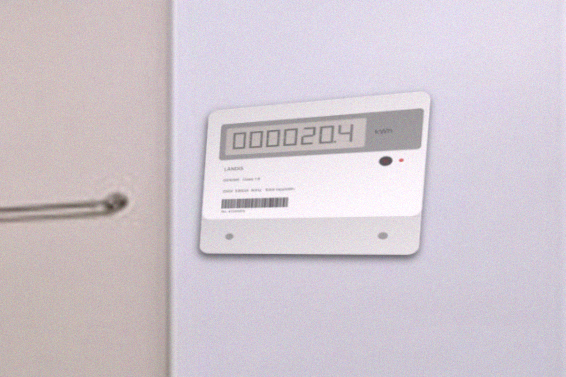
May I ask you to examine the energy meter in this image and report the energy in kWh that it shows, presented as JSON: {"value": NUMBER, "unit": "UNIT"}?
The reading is {"value": 20.4, "unit": "kWh"}
